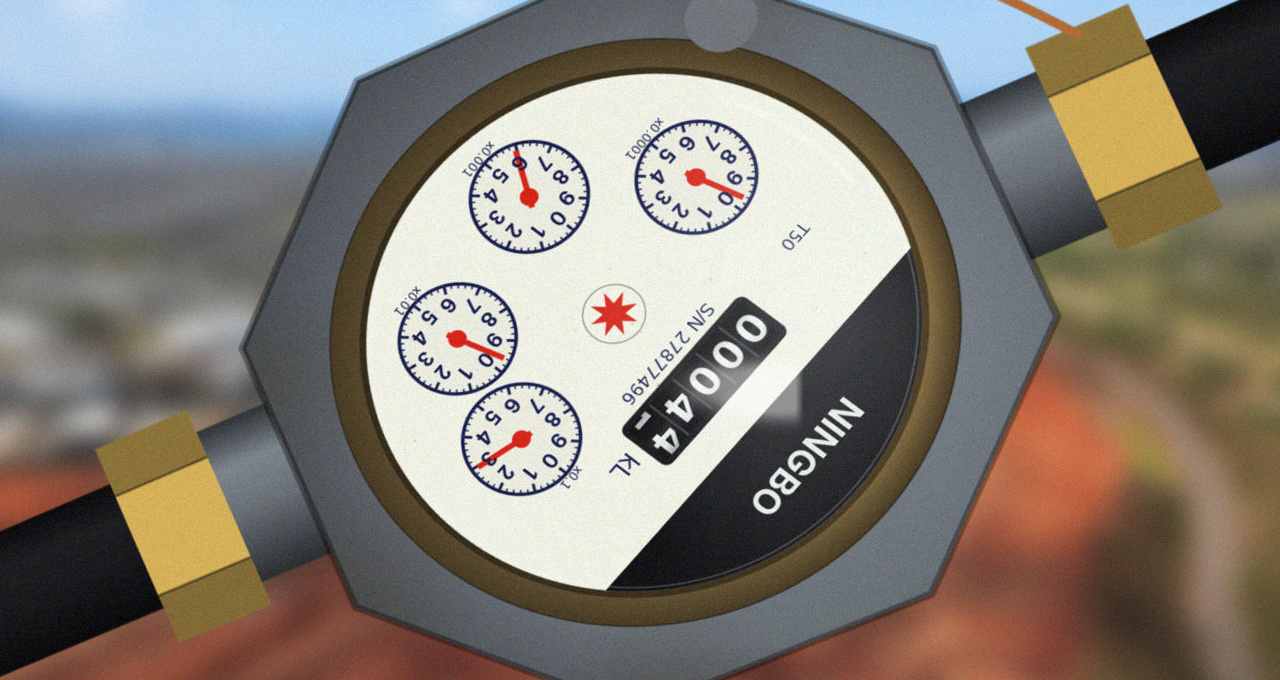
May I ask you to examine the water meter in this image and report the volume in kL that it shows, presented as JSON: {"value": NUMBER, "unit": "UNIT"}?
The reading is {"value": 44.2959, "unit": "kL"}
